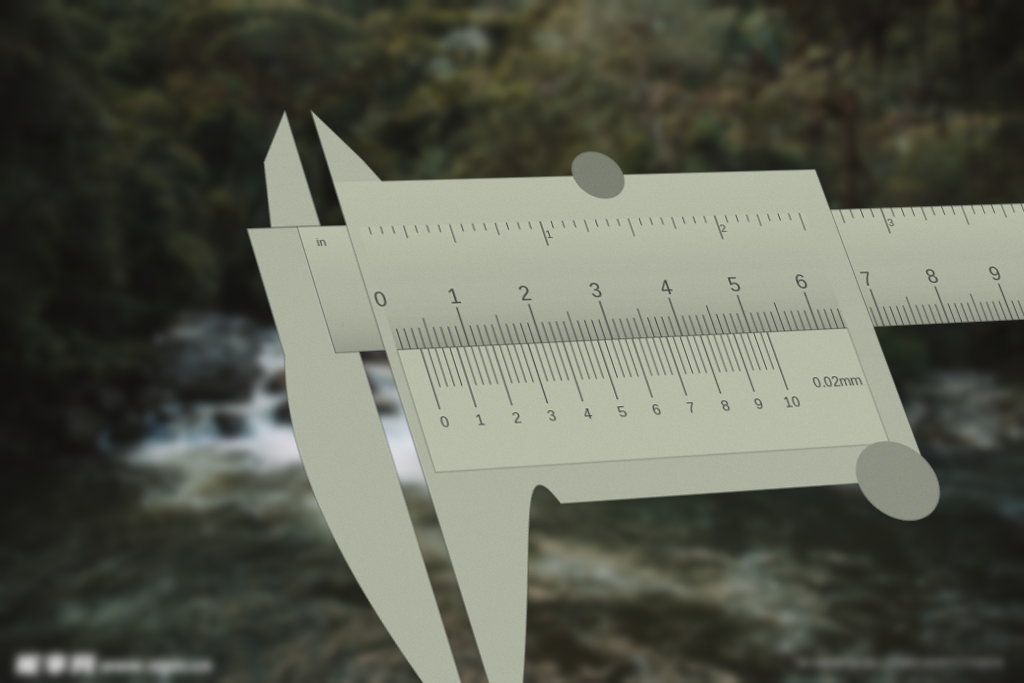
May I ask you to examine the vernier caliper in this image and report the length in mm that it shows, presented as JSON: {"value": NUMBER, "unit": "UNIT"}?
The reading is {"value": 3.4, "unit": "mm"}
